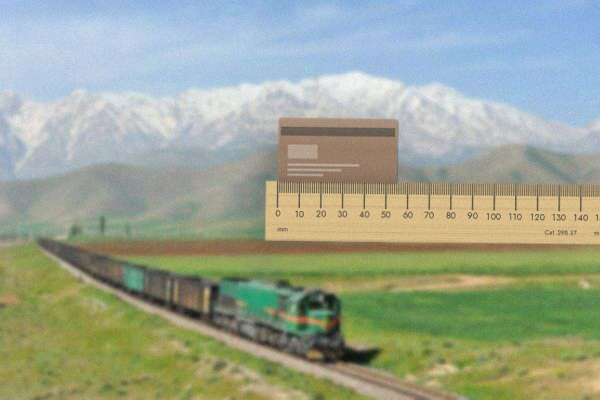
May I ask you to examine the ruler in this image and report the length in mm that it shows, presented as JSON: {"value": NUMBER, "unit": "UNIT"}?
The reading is {"value": 55, "unit": "mm"}
